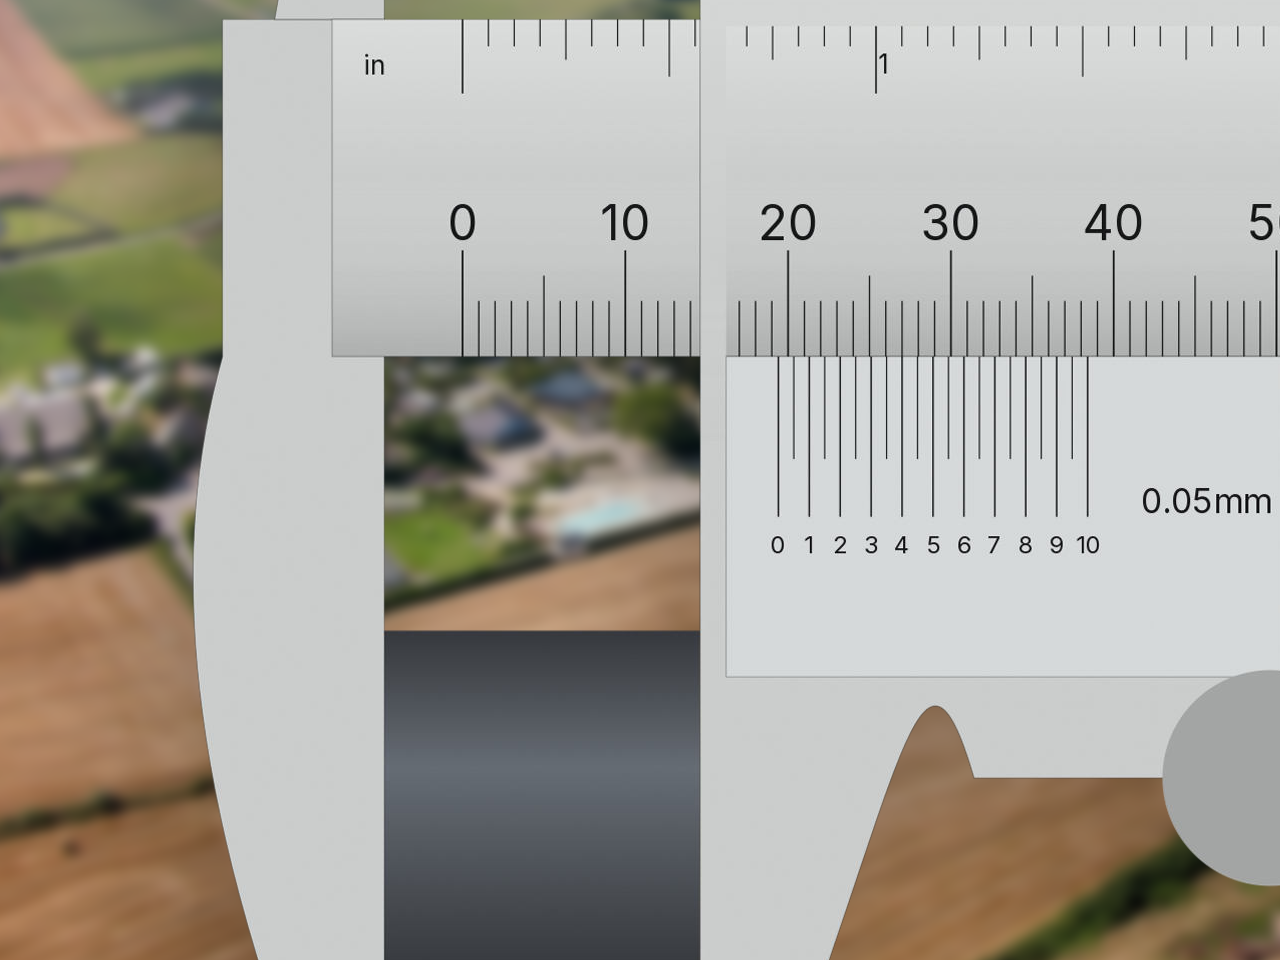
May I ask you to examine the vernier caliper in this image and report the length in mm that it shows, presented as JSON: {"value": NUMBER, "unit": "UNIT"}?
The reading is {"value": 19.4, "unit": "mm"}
